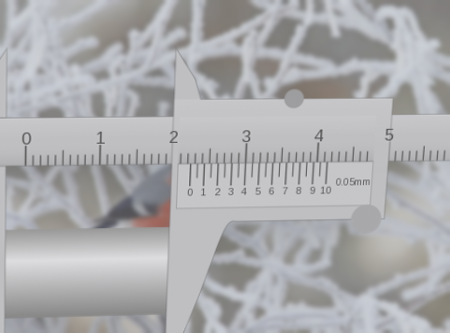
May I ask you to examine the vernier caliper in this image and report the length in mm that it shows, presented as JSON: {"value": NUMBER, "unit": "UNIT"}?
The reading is {"value": 22.4, "unit": "mm"}
